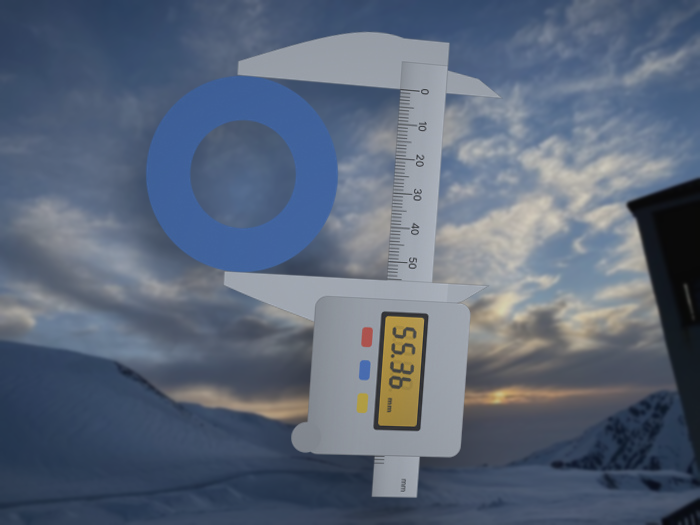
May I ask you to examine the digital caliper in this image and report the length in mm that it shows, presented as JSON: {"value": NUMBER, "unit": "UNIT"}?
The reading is {"value": 55.36, "unit": "mm"}
